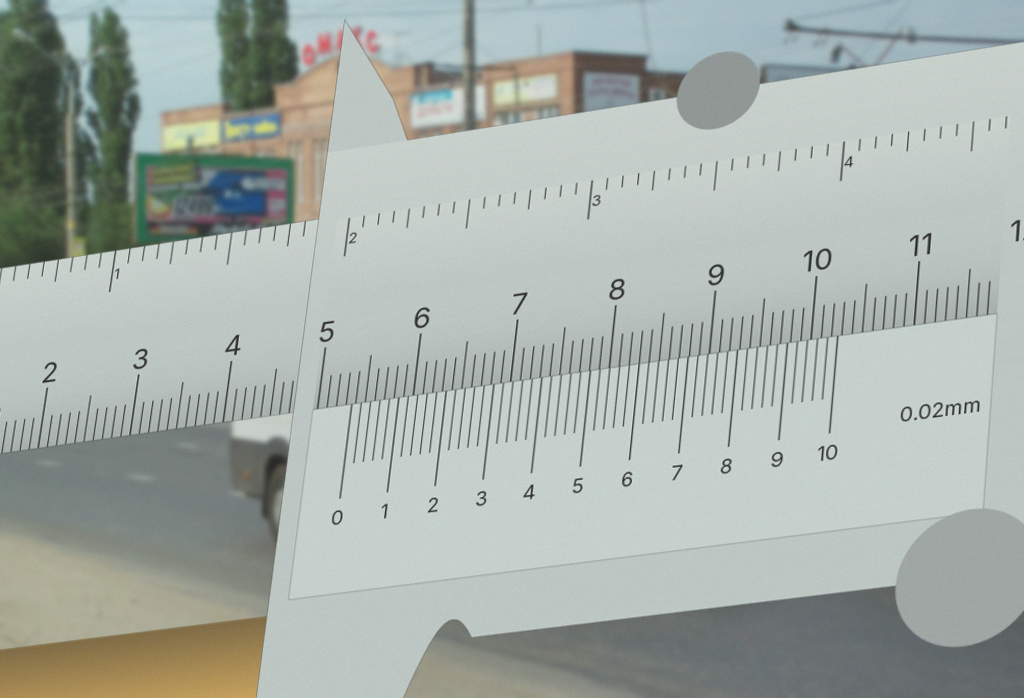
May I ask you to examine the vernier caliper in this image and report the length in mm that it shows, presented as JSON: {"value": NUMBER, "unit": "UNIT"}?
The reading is {"value": 53.6, "unit": "mm"}
